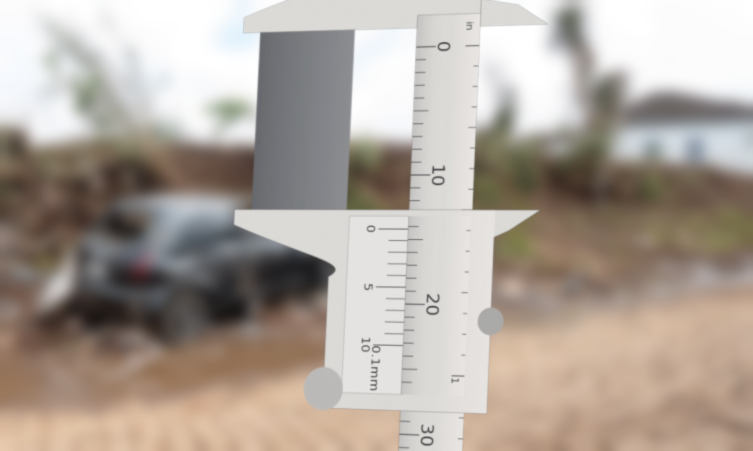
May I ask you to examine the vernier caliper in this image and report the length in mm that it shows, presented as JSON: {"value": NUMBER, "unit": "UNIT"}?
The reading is {"value": 14.2, "unit": "mm"}
